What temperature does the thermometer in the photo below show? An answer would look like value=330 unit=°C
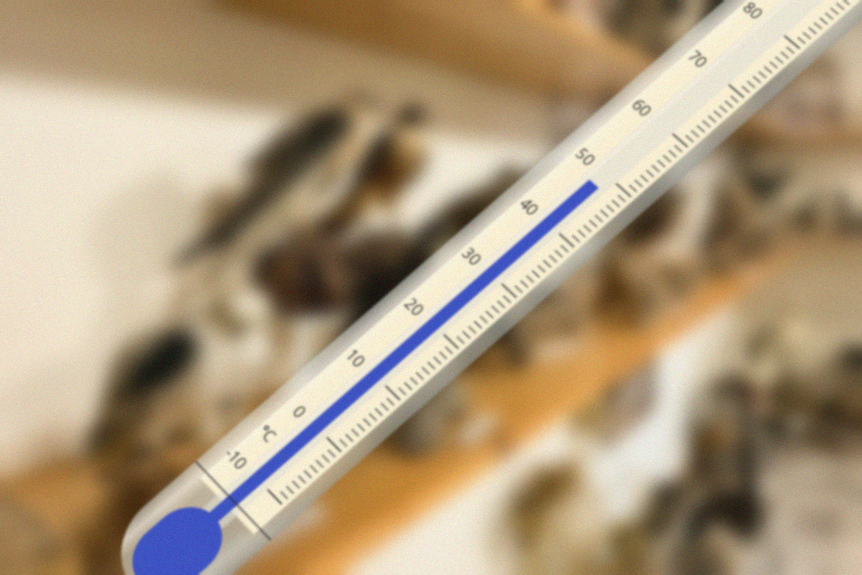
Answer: value=48 unit=°C
